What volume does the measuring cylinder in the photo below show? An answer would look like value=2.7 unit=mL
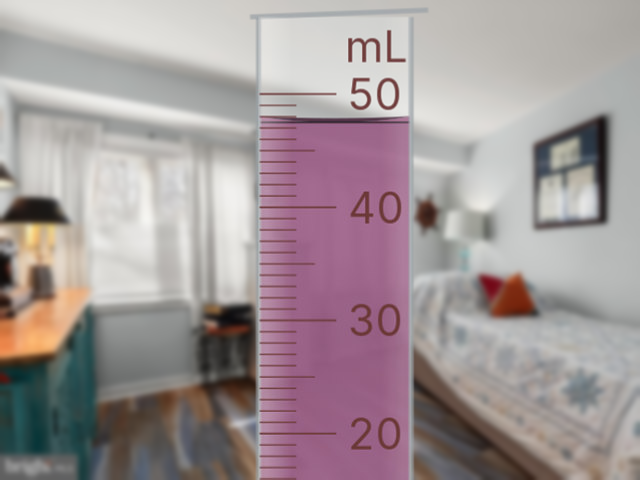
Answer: value=47.5 unit=mL
